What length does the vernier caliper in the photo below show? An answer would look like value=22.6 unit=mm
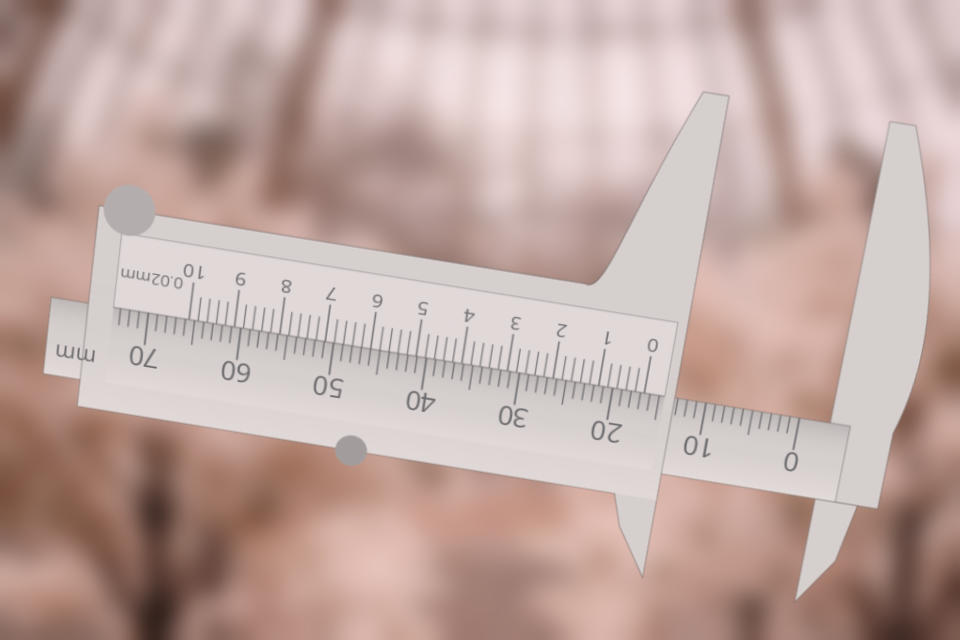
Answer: value=16.6 unit=mm
